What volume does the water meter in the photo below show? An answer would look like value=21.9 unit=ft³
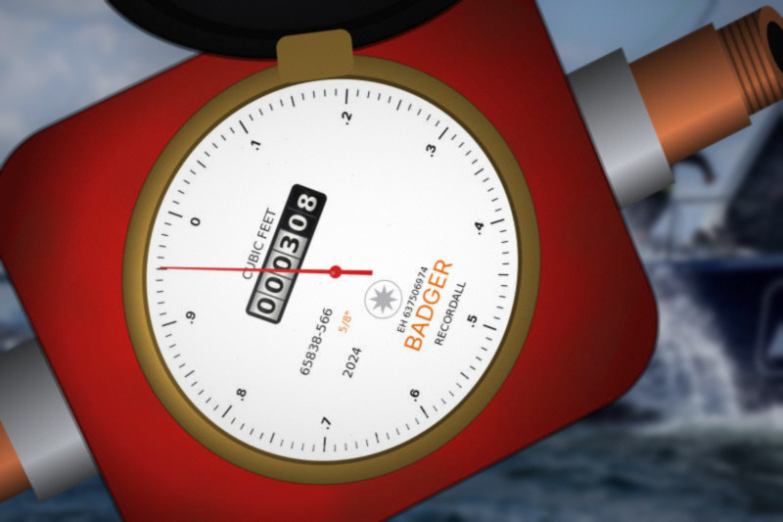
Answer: value=307.95 unit=ft³
